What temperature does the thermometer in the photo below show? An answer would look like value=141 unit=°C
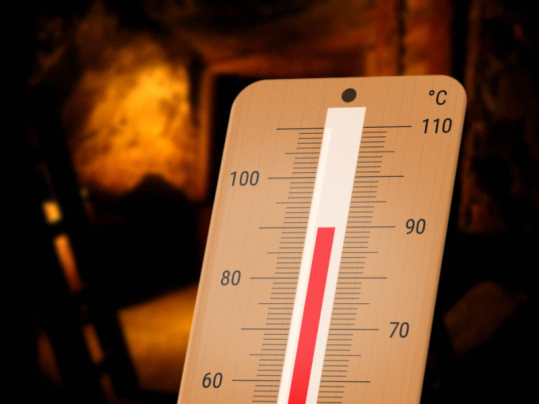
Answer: value=90 unit=°C
